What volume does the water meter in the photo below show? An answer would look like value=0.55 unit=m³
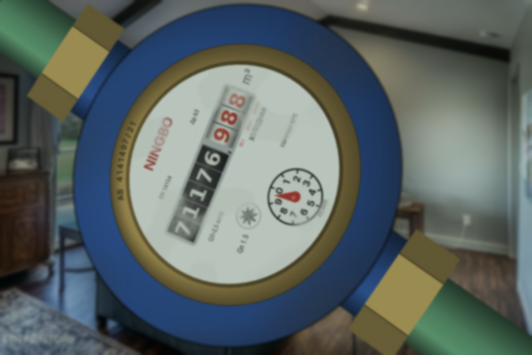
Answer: value=71176.9879 unit=m³
